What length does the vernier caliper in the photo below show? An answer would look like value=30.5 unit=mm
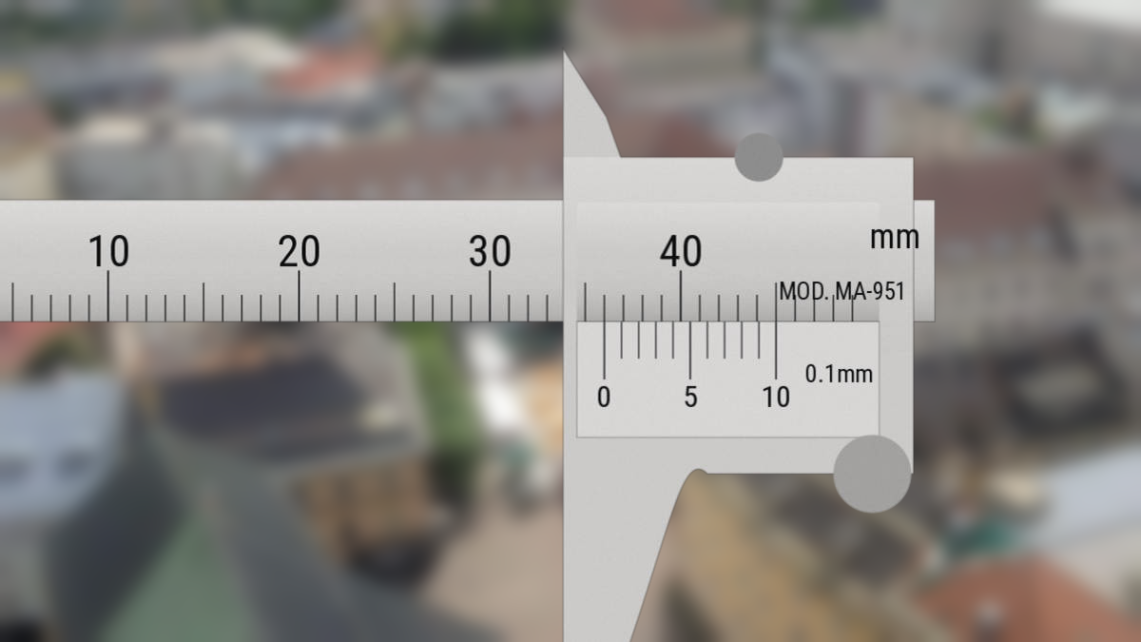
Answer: value=36.0 unit=mm
